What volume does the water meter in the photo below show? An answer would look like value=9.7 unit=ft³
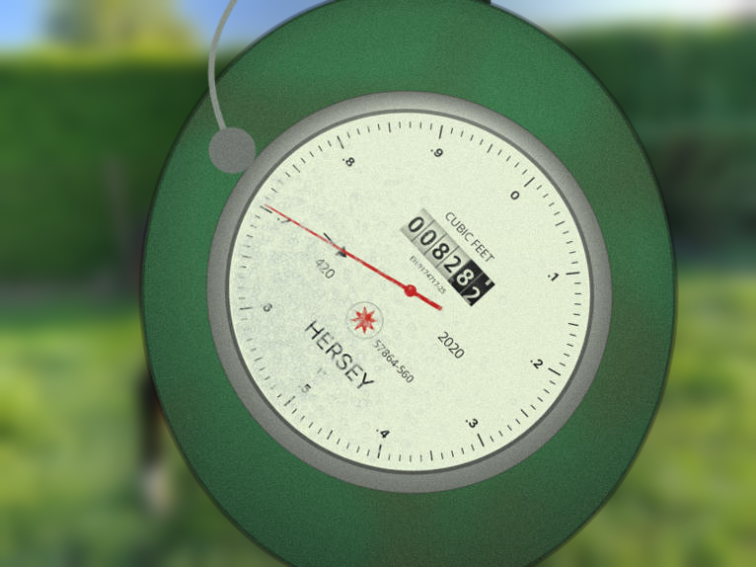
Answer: value=8281.70 unit=ft³
